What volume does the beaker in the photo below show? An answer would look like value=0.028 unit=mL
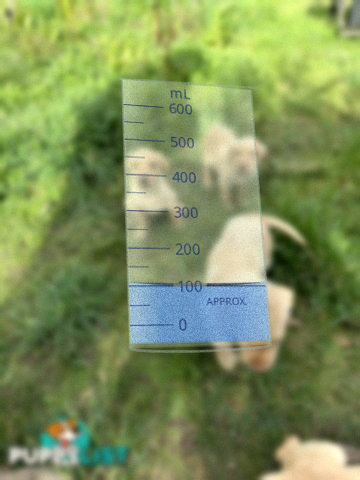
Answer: value=100 unit=mL
